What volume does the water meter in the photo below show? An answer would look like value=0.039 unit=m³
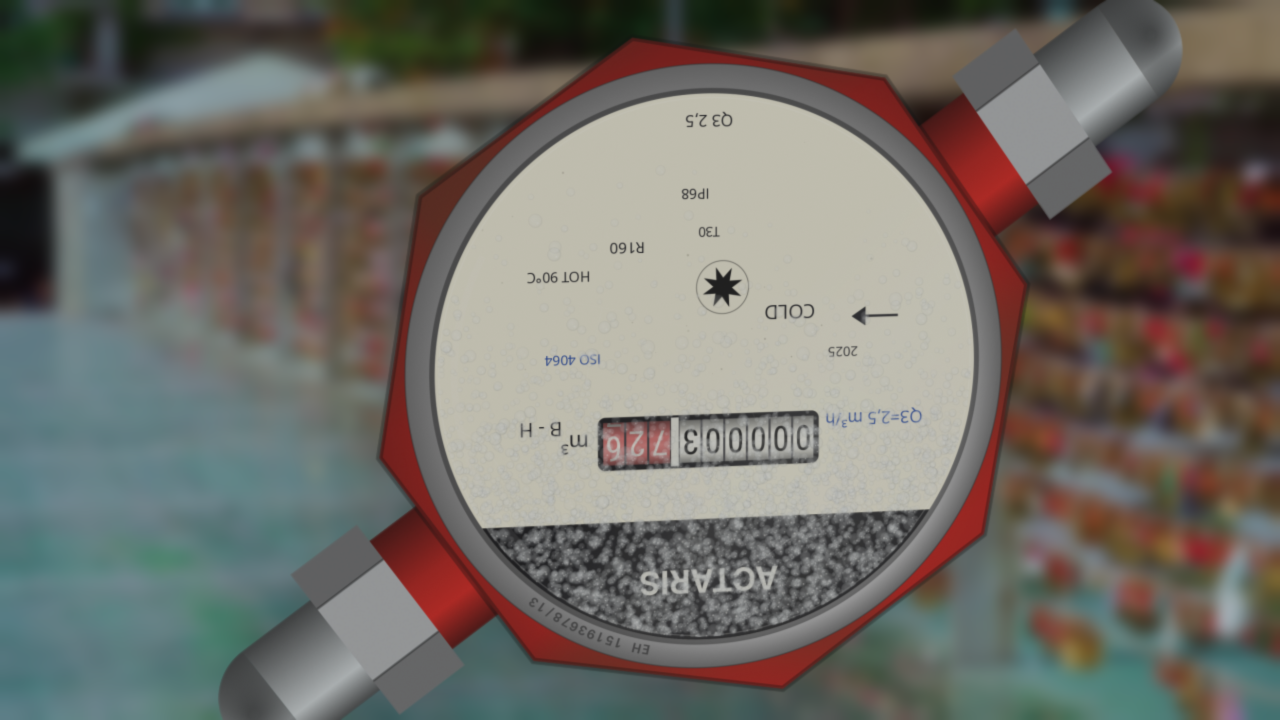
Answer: value=3.726 unit=m³
